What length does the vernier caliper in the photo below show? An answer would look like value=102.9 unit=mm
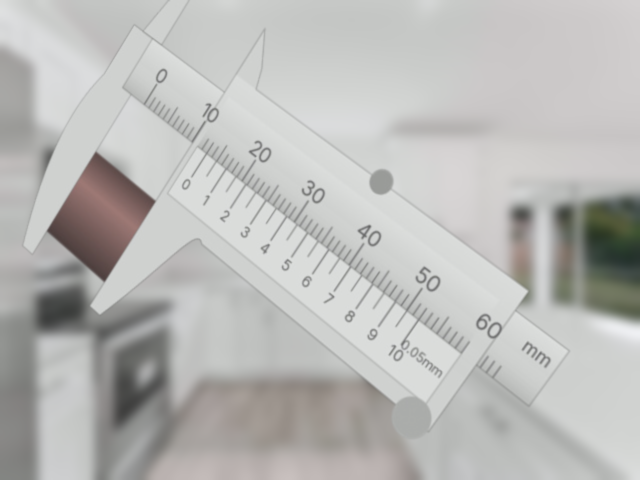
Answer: value=13.0 unit=mm
